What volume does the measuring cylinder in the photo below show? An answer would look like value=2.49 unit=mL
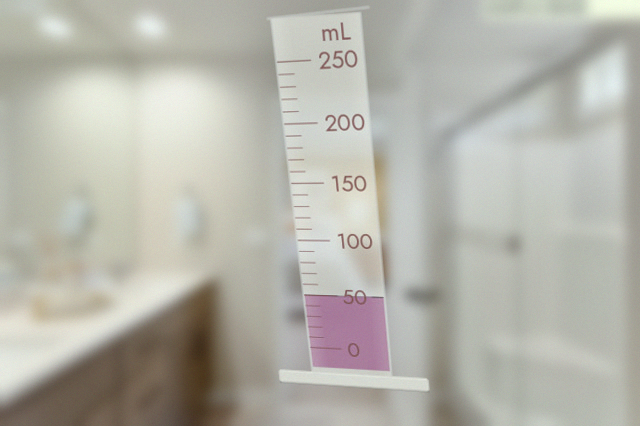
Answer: value=50 unit=mL
